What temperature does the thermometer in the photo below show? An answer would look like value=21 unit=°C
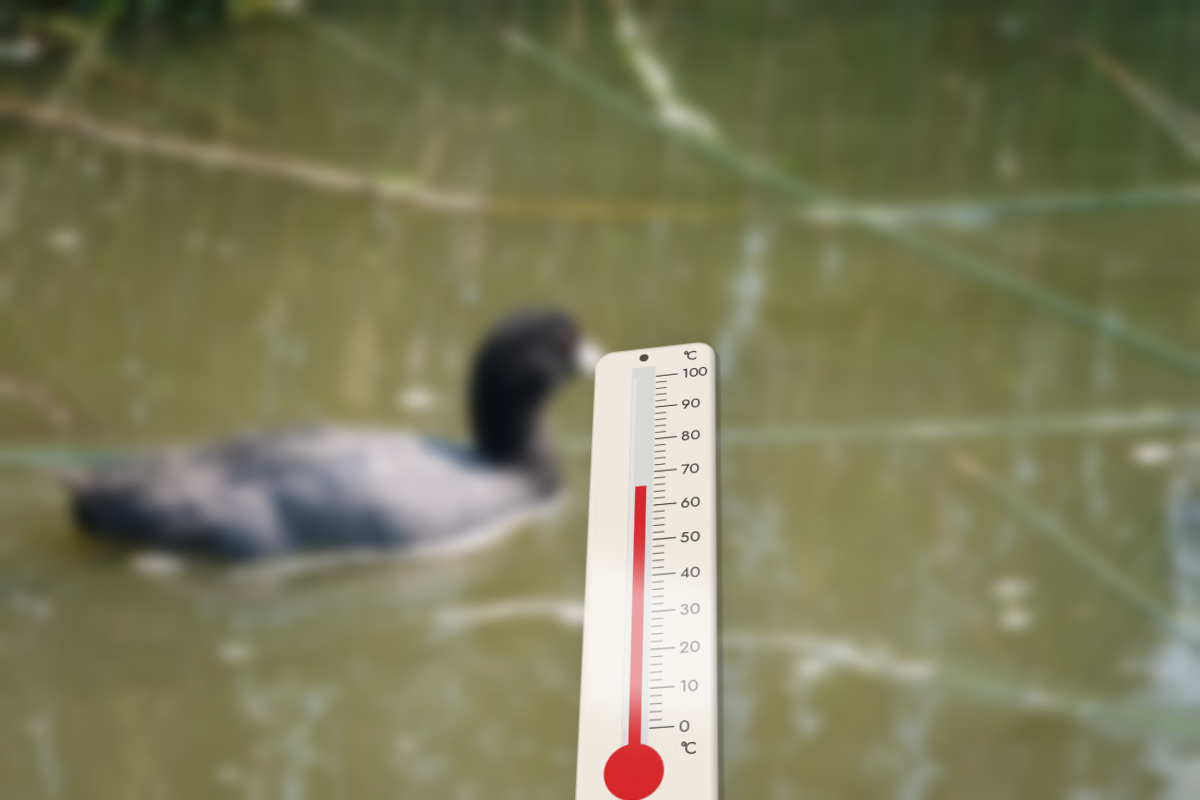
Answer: value=66 unit=°C
